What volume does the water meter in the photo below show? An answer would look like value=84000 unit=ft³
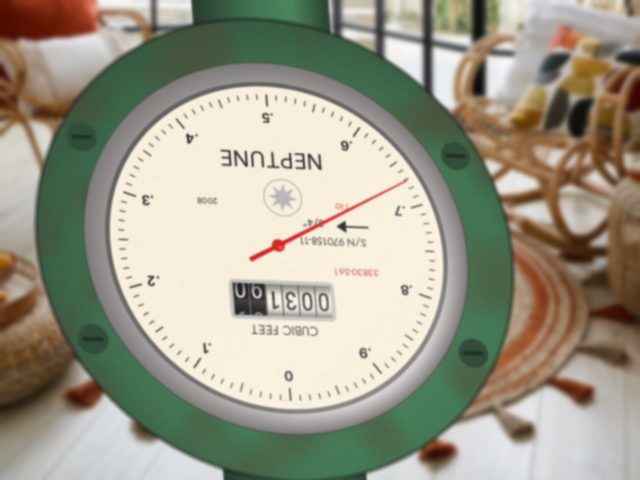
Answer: value=3189.67 unit=ft³
